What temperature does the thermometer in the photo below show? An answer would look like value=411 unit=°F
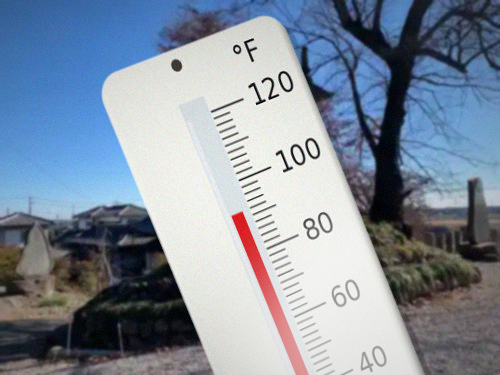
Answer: value=92 unit=°F
